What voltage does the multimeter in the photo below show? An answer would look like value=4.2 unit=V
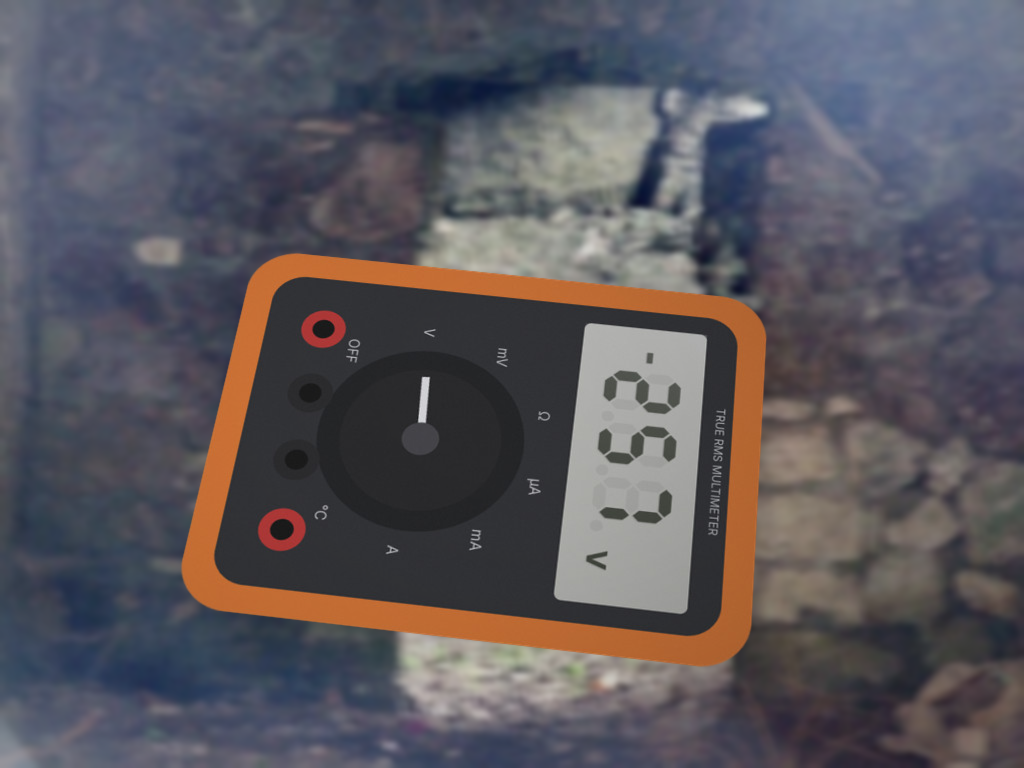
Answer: value=-257 unit=V
